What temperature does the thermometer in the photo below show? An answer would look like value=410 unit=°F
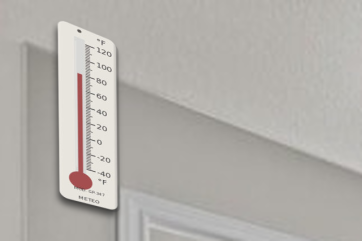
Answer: value=80 unit=°F
